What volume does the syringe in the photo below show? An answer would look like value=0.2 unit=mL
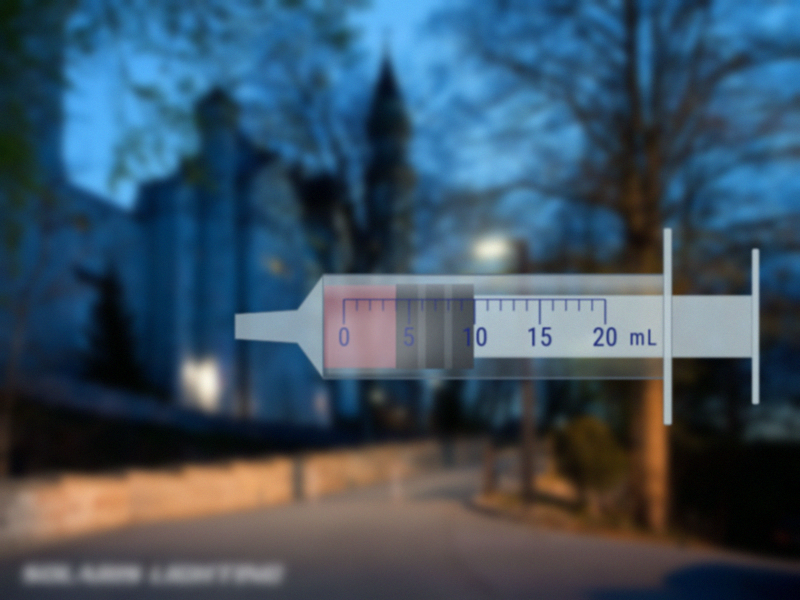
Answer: value=4 unit=mL
